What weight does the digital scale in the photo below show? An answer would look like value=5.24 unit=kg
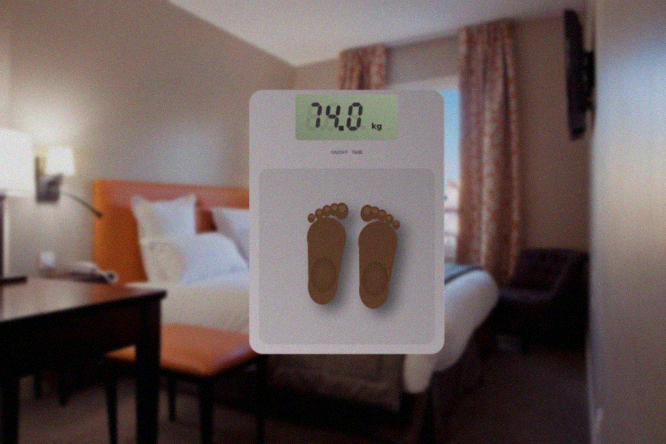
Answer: value=74.0 unit=kg
